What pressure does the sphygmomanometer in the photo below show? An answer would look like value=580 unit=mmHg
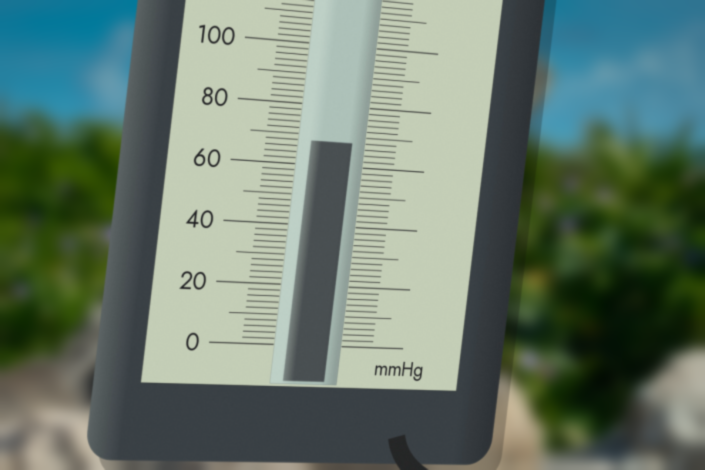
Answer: value=68 unit=mmHg
